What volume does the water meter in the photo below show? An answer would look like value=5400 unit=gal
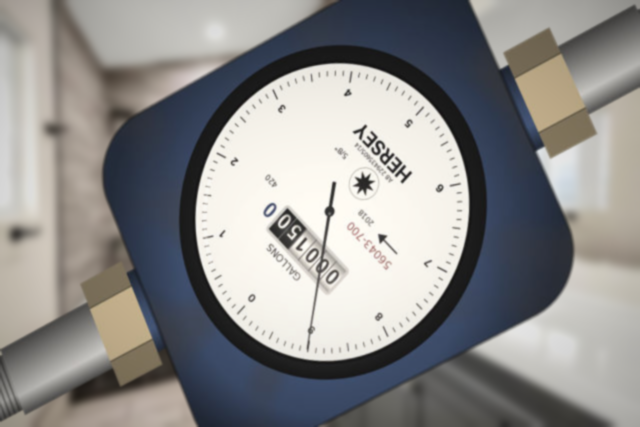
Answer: value=1499.0 unit=gal
